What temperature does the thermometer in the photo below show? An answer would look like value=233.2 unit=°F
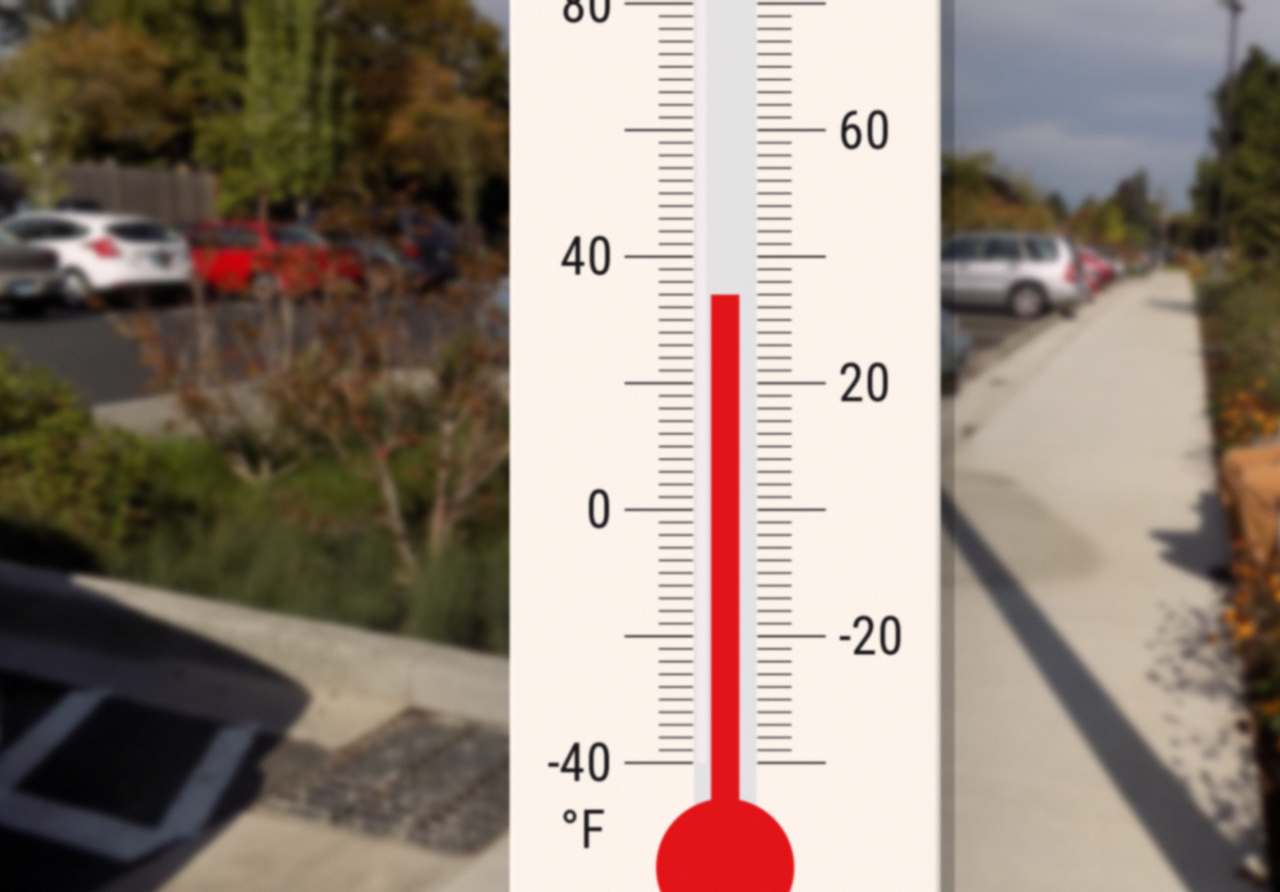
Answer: value=34 unit=°F
